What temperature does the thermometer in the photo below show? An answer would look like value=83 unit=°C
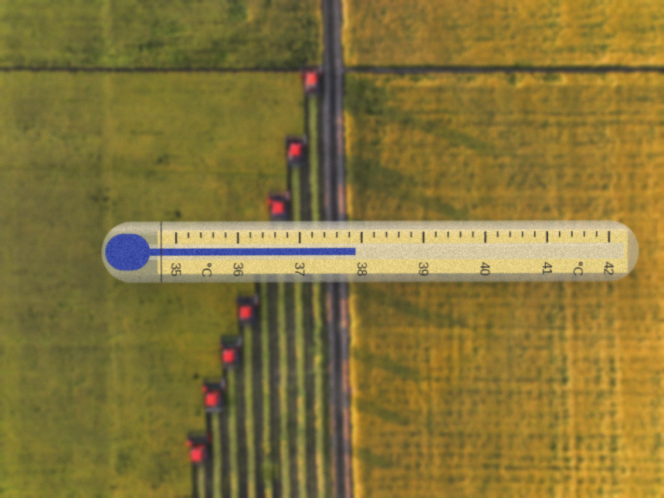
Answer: value=37.9 unit=°C
